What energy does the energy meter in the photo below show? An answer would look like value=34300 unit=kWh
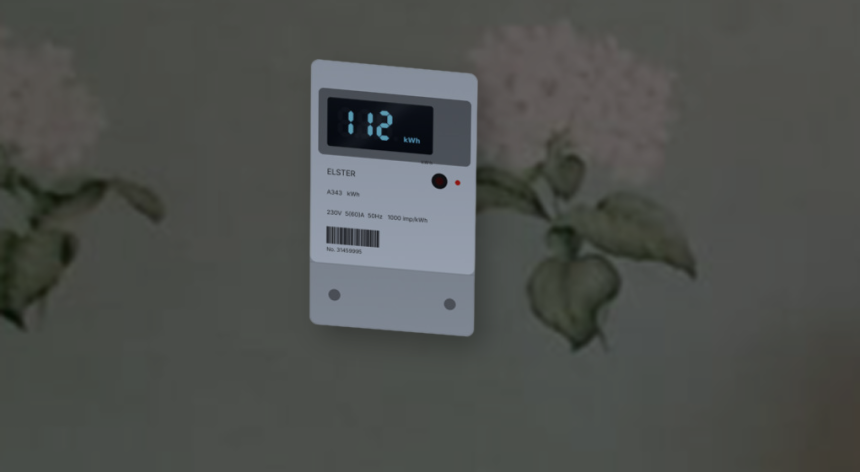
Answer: value=112 unit=kWh
